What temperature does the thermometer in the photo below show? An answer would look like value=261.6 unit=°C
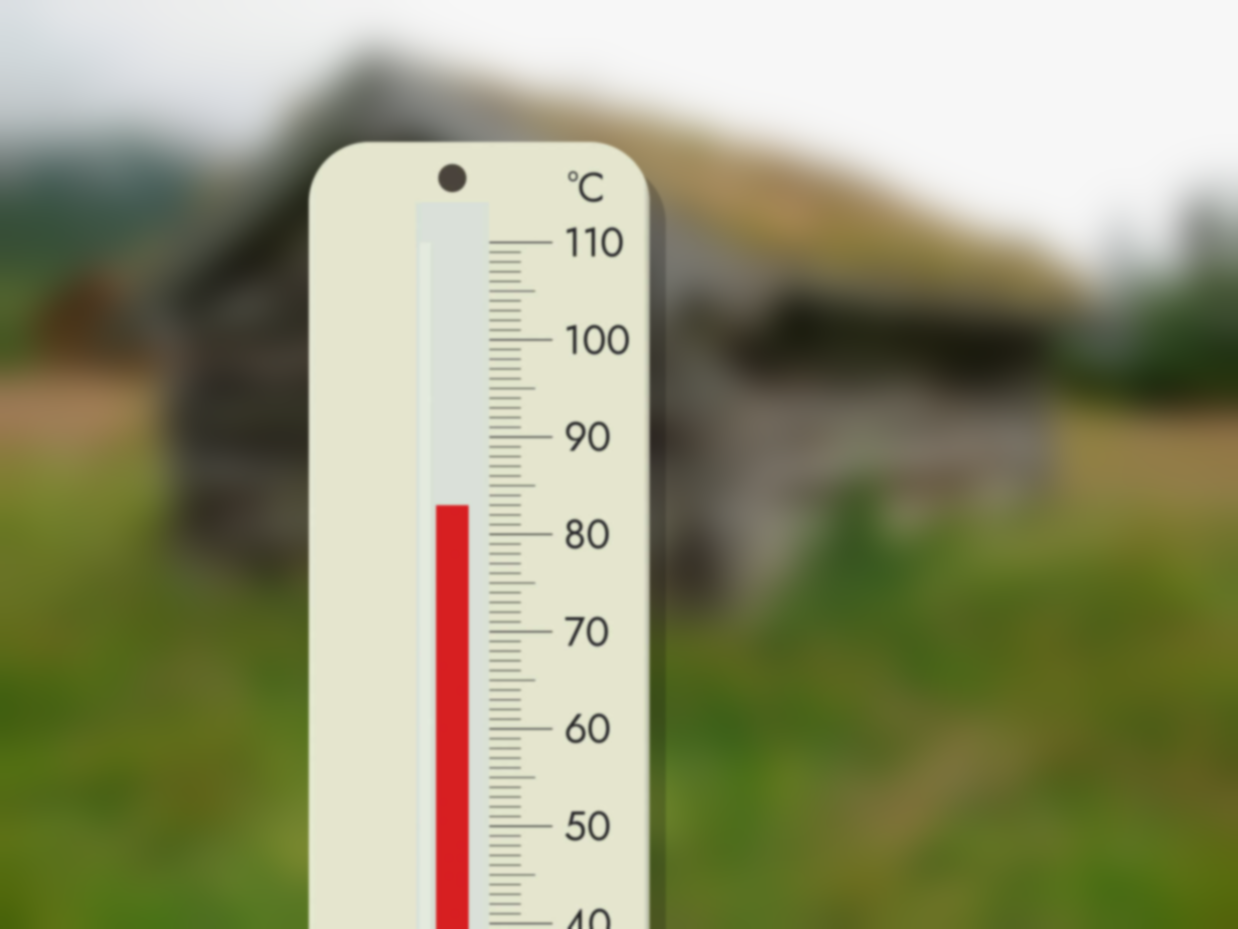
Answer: value=83 unit=°C
